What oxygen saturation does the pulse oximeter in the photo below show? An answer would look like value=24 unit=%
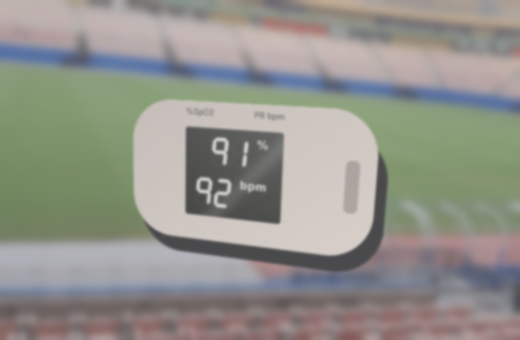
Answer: value=91 unit=%
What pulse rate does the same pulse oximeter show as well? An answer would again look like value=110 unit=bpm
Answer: value=92 unit=bpm
